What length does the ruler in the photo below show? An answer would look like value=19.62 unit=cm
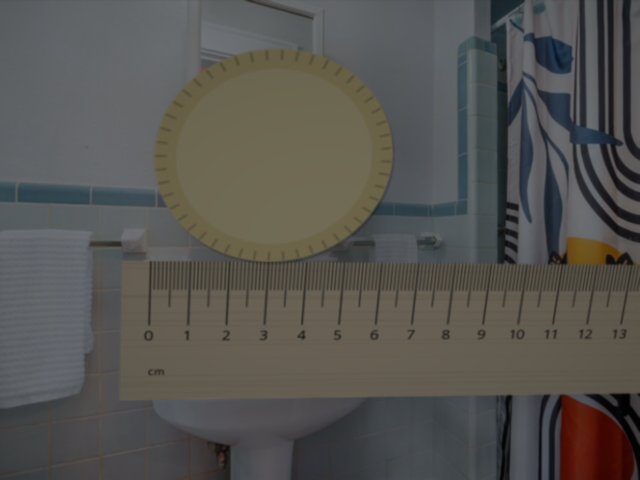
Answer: value=6 unit=cm
